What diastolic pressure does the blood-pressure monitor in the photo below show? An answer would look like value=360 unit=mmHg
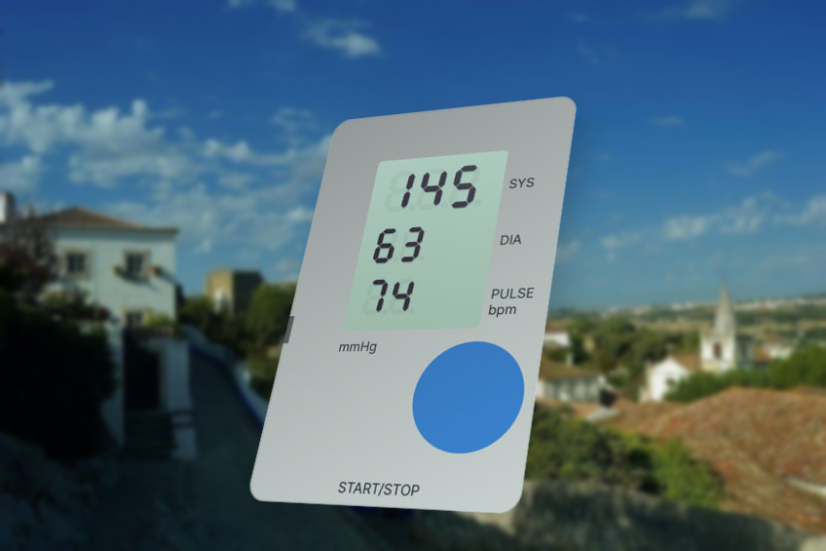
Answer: value=63 unit=mmHg
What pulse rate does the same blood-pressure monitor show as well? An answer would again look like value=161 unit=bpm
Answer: value=74 unit=bpm
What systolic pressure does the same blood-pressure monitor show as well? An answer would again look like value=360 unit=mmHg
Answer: value=145 unit=mmHg
